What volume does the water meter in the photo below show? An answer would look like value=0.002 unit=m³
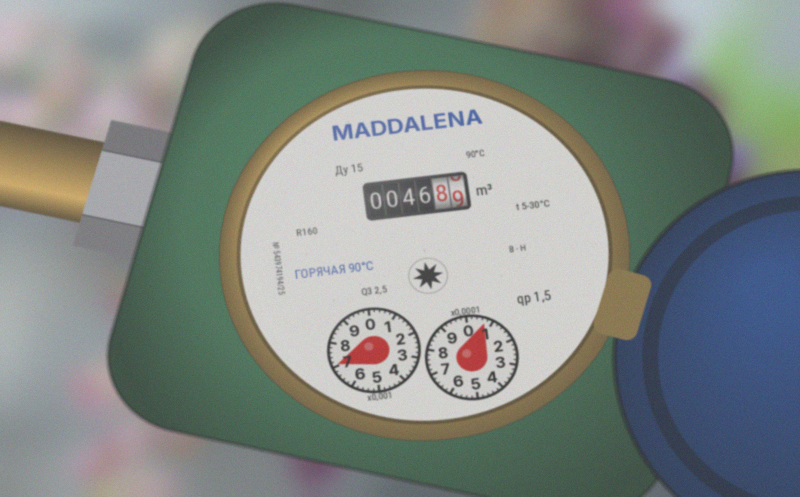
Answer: value=46.8870 unit=m³
